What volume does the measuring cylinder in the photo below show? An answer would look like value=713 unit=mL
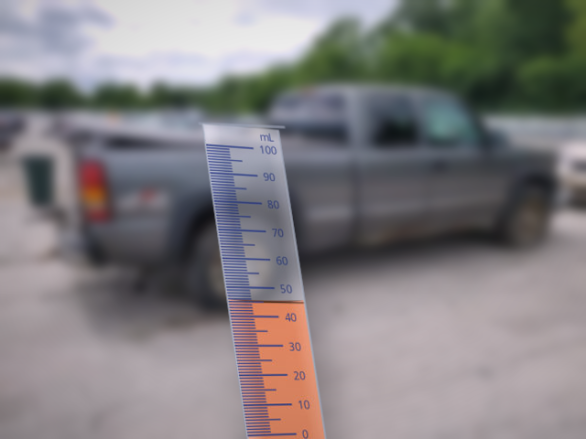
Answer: value=45 unit=mL
